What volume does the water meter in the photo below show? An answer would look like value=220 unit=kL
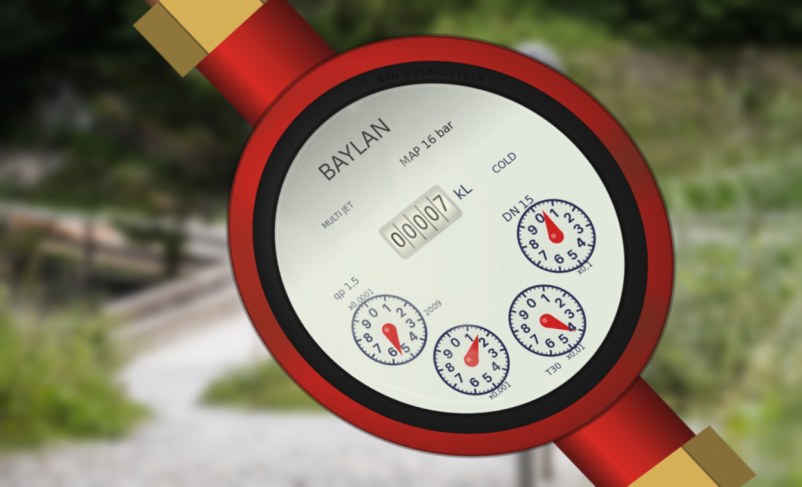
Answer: value=7.0415 unit=kL
